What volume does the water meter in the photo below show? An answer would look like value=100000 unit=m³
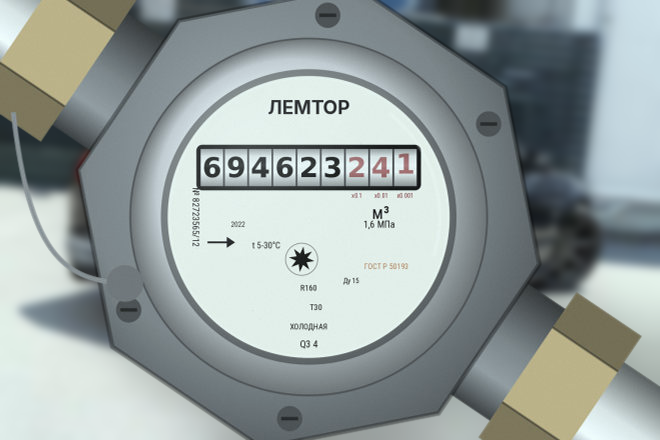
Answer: value=694623.241 unit=m³
